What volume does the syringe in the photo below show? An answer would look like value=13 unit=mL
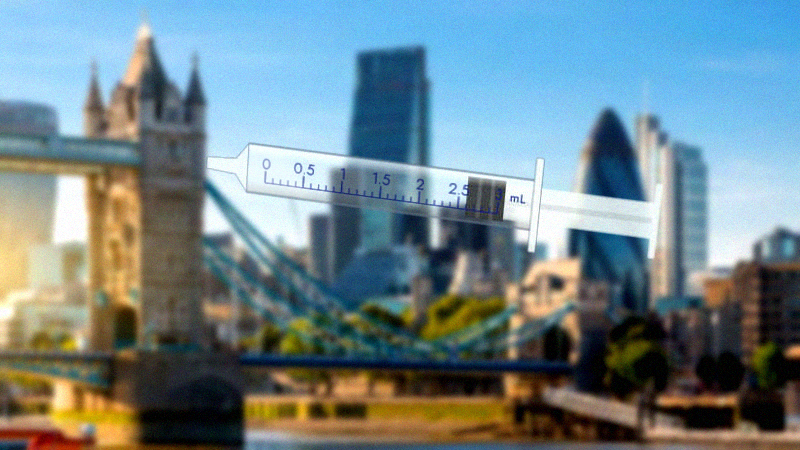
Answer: value=2.6 unit=mL
